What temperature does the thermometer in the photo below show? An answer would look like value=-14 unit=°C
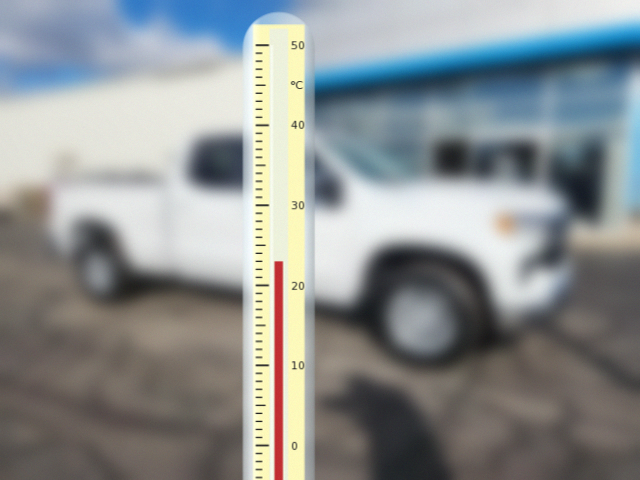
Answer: value=23 unit=°C
